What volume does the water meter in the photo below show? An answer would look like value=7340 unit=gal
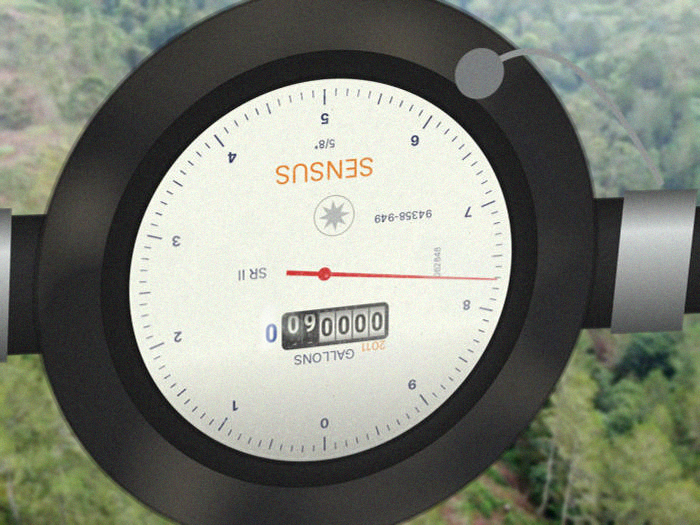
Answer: value=597.7 unit=gal
